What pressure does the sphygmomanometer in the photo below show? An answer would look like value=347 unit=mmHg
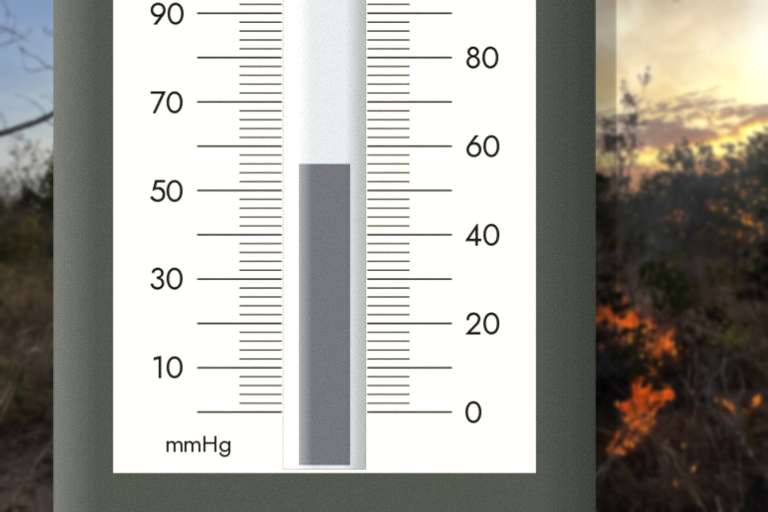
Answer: value=56 unit=mmHg
